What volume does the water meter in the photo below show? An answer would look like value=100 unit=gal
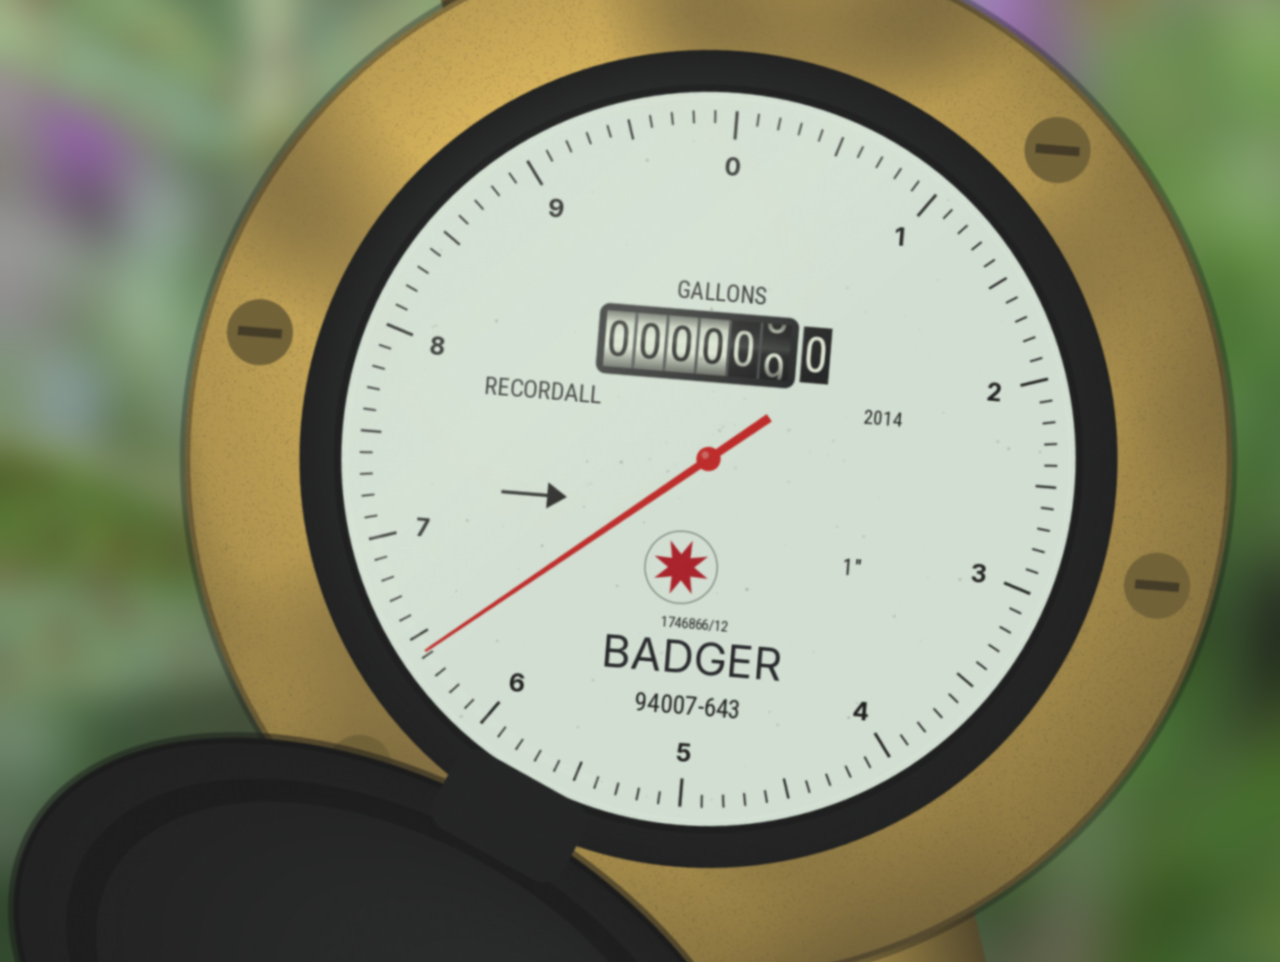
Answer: value=86.4 unit=gal
